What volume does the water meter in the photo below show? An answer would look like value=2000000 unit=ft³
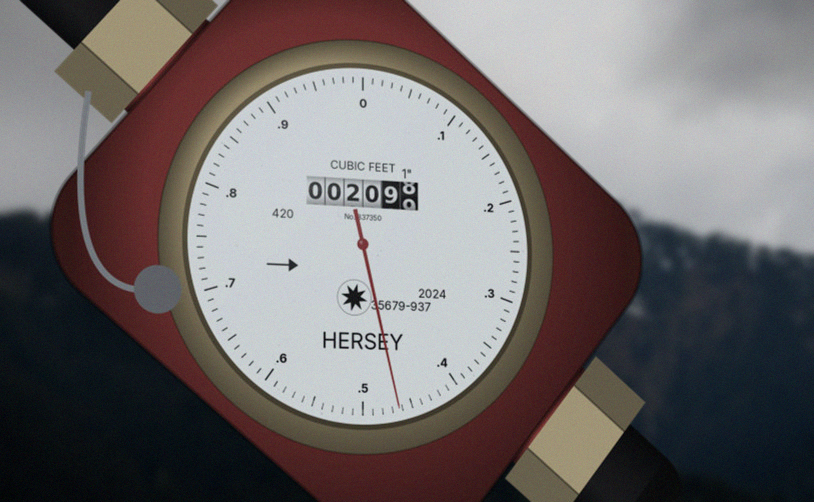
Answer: value=2098.46 unit=ft³
